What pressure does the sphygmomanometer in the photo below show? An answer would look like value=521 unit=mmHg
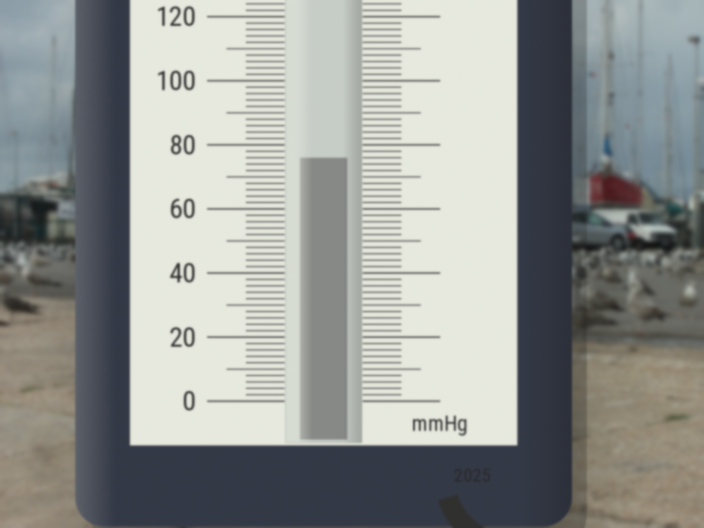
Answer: value=76 unit=mmHg
